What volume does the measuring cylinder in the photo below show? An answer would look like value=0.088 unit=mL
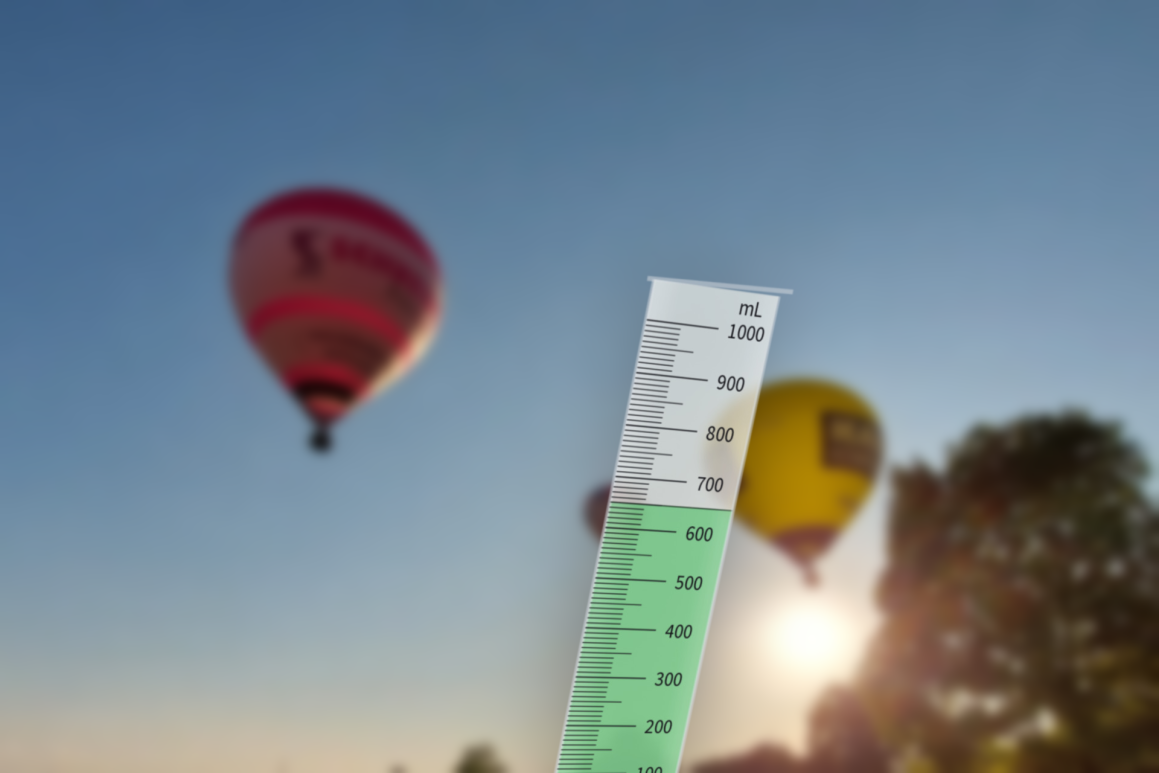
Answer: value=650 unit=mL
